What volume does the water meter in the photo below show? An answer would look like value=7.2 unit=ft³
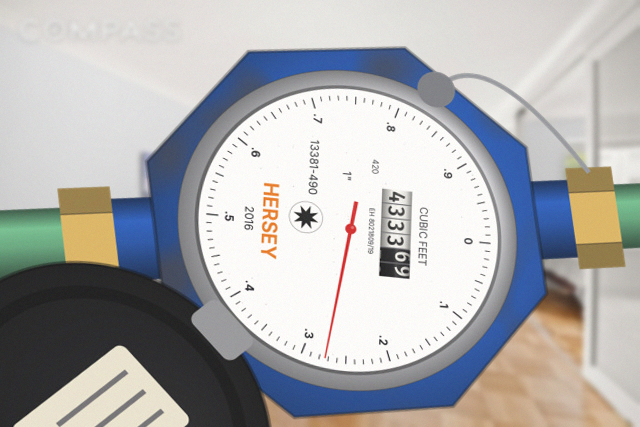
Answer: value=433369.27 unit=ft³
